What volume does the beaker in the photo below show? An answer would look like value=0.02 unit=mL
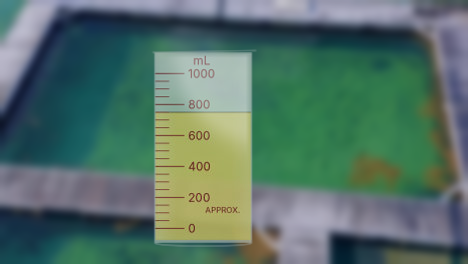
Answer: value=750 unit=mL
